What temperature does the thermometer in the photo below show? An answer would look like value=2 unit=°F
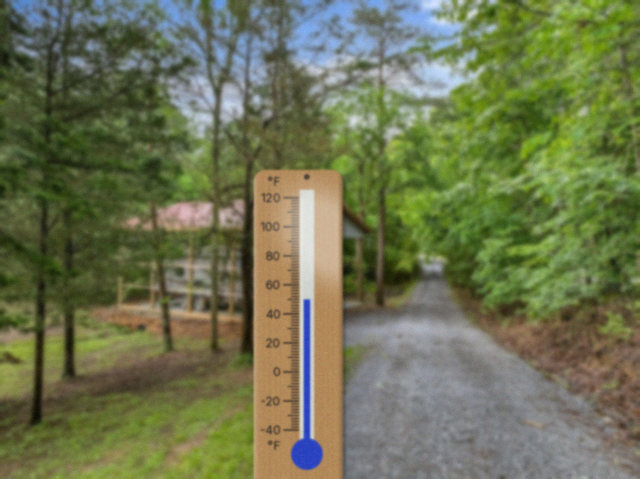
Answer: value=50 unit=°F
